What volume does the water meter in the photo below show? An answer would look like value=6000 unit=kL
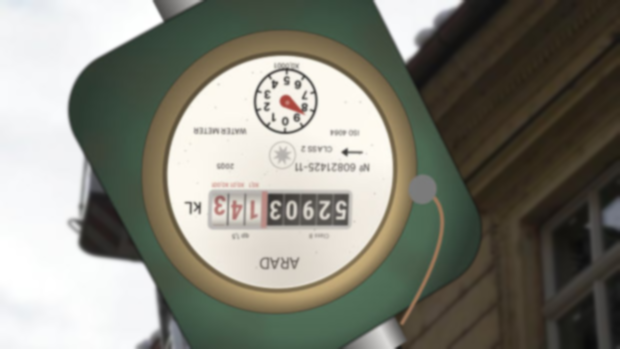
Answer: value=52903.1428 unit=kL
